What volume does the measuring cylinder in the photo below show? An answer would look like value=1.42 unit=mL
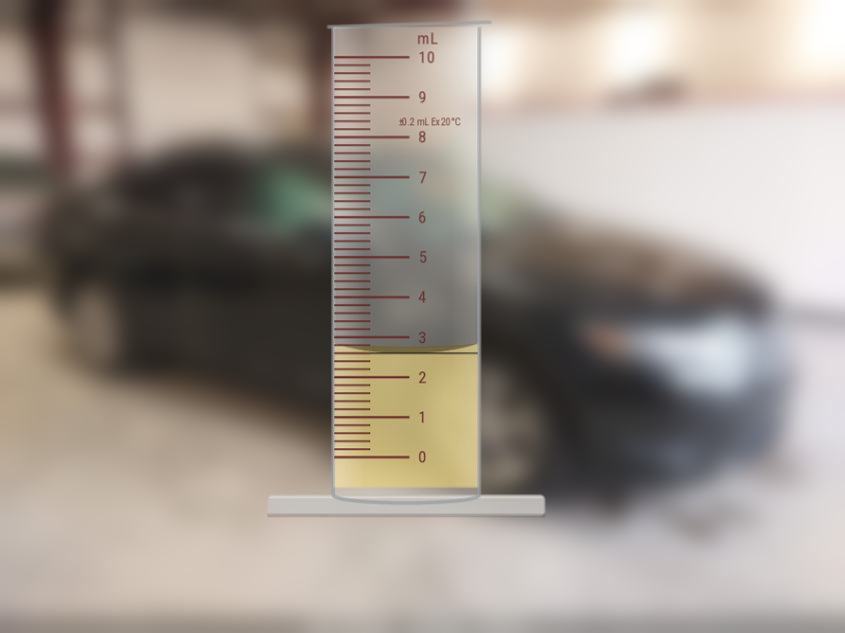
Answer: value=2.6 unit=mL
